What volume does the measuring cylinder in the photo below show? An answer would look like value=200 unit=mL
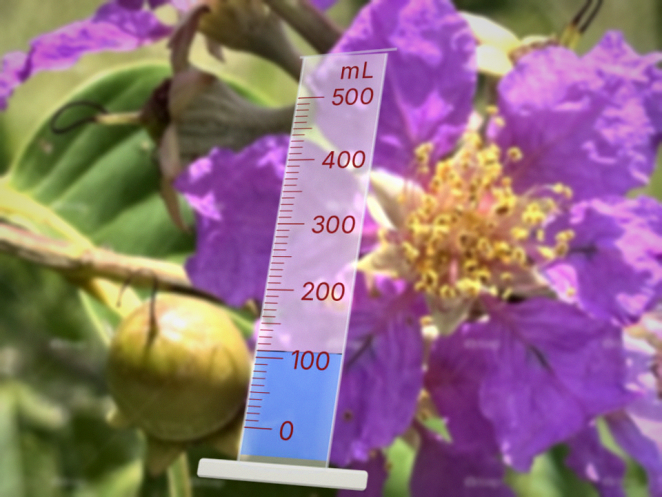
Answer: value=110 unit=mL
